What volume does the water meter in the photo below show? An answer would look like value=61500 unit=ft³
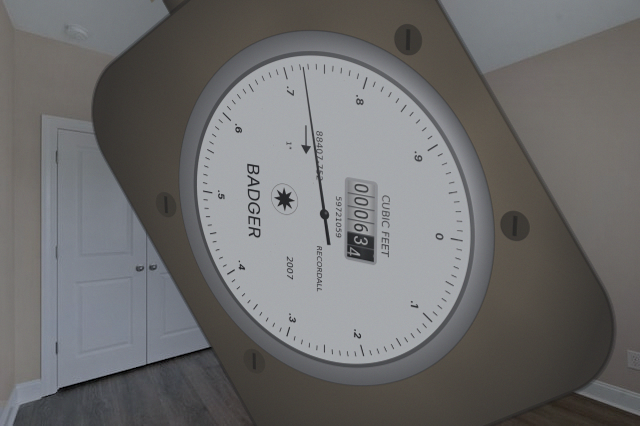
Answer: value=633.72 unit=ft³
